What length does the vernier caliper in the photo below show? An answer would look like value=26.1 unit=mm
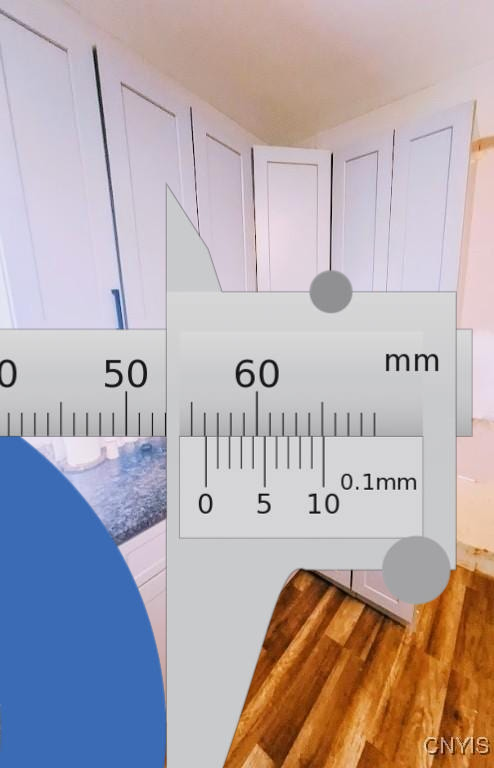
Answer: value=56.1 unit=mm
